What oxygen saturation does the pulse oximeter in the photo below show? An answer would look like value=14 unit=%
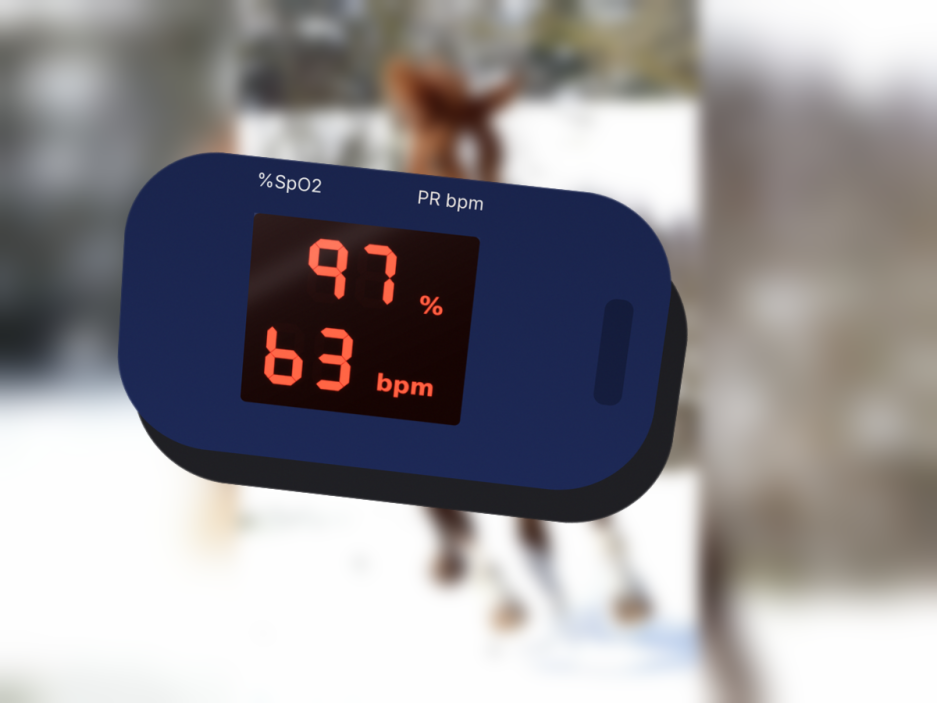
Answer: value=97 unit=%
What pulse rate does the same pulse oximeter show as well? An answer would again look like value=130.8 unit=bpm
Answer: value=63 unit=bpm
